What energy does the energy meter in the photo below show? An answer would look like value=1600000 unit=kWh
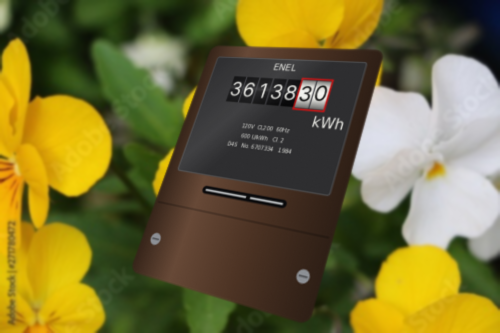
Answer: value=36138.30 unit=kWh
